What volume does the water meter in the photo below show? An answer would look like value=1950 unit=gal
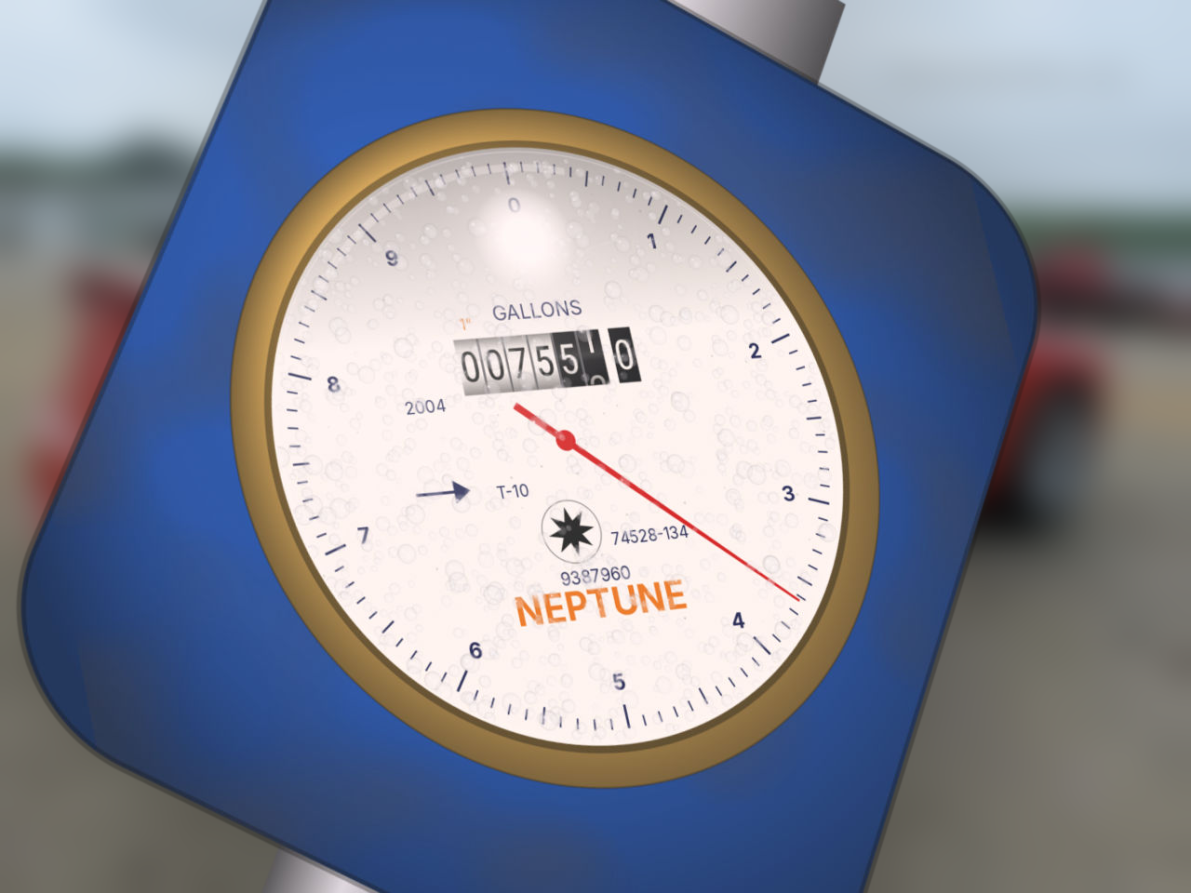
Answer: value=75513.6 unit=gal
